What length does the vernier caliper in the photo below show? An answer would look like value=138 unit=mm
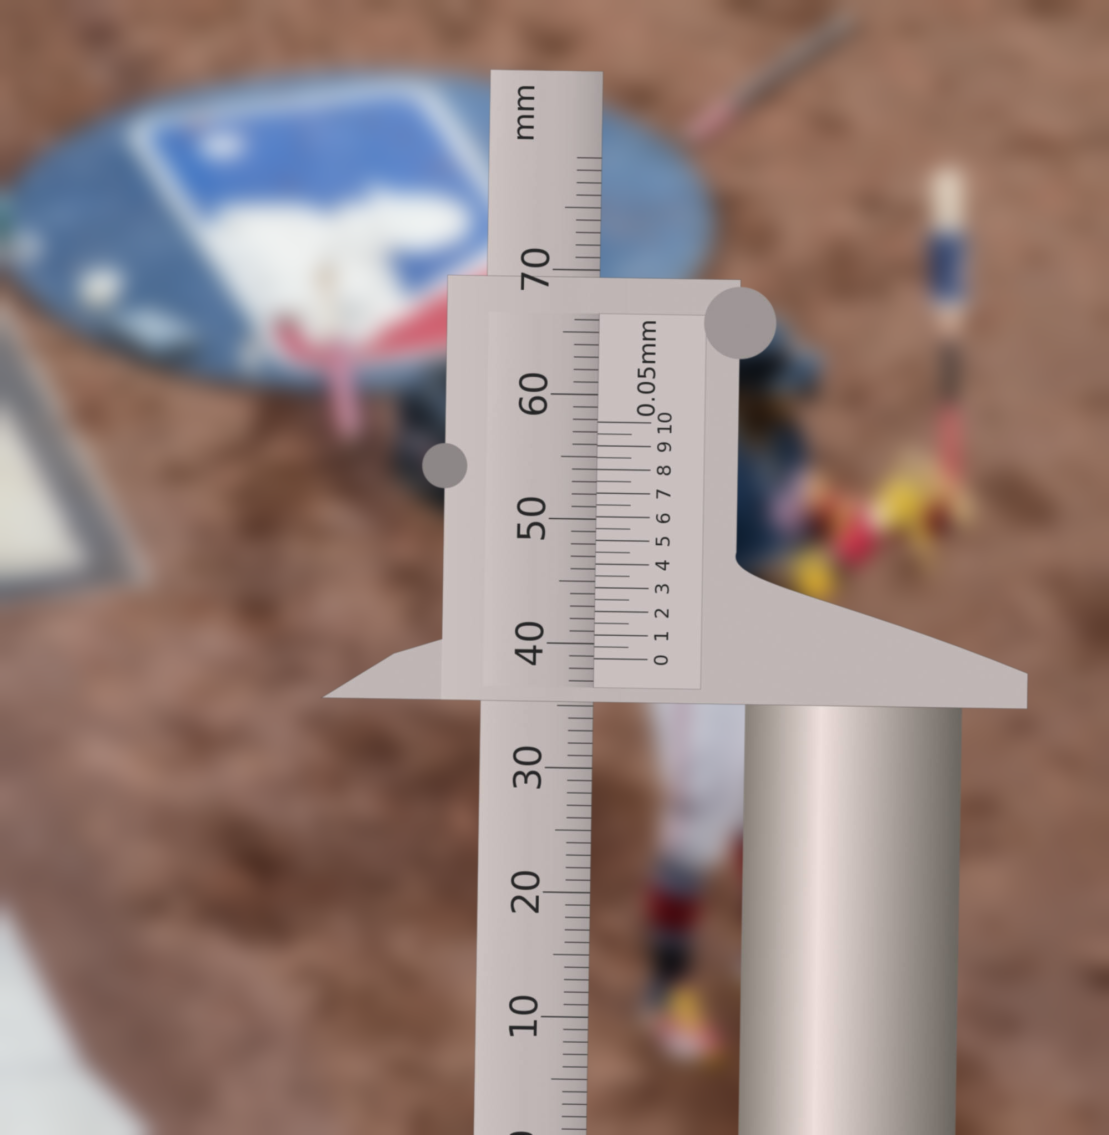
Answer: value=38.8 unit=mm
